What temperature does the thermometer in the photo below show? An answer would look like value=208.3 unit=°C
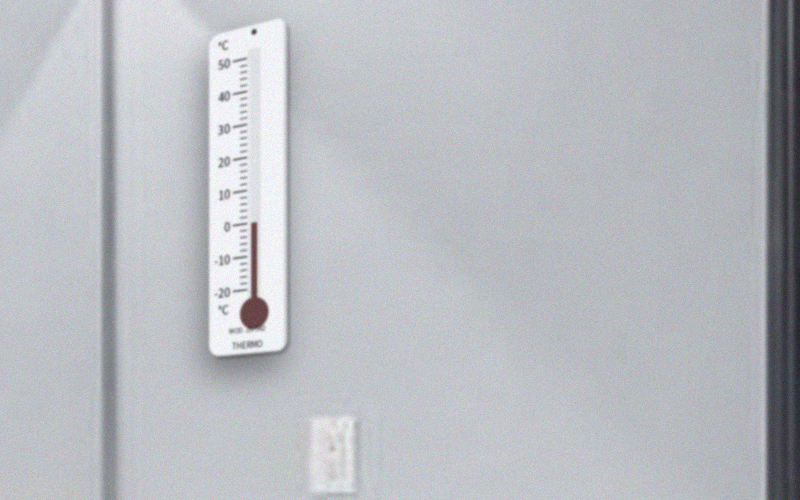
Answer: value=0 unit=°C
